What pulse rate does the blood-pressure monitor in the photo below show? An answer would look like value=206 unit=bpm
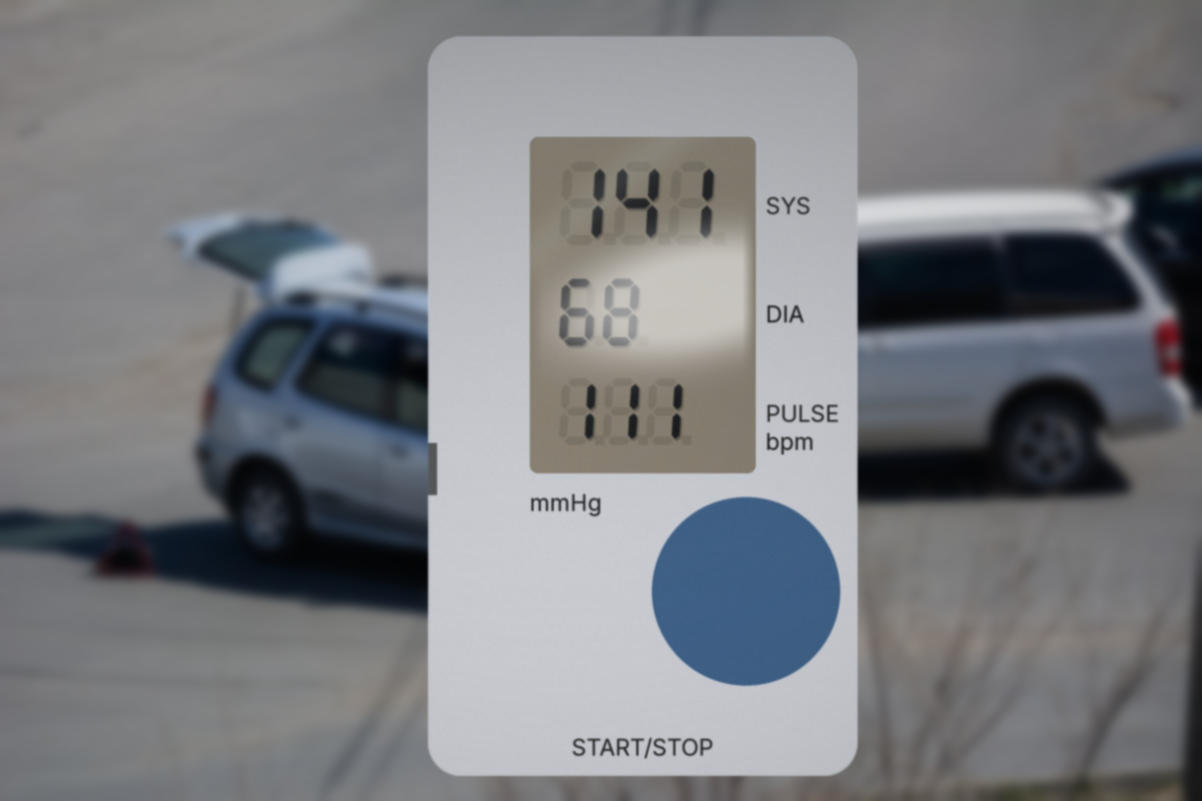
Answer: value=111 unit=bpm
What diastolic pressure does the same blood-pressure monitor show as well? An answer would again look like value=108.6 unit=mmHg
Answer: value=68 unit=mmHg
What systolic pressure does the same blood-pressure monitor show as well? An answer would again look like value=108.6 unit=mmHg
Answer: value=141 unit=mmHg
